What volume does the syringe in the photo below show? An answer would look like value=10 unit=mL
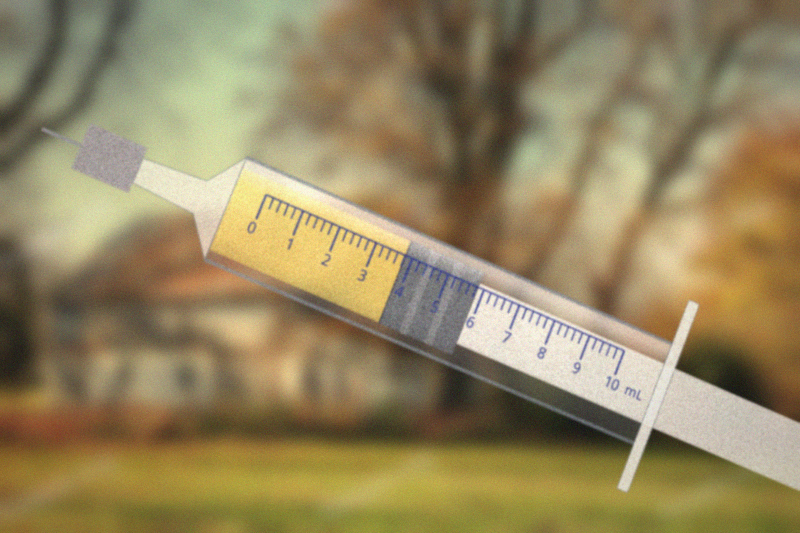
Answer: value=3.8 unit=mL
